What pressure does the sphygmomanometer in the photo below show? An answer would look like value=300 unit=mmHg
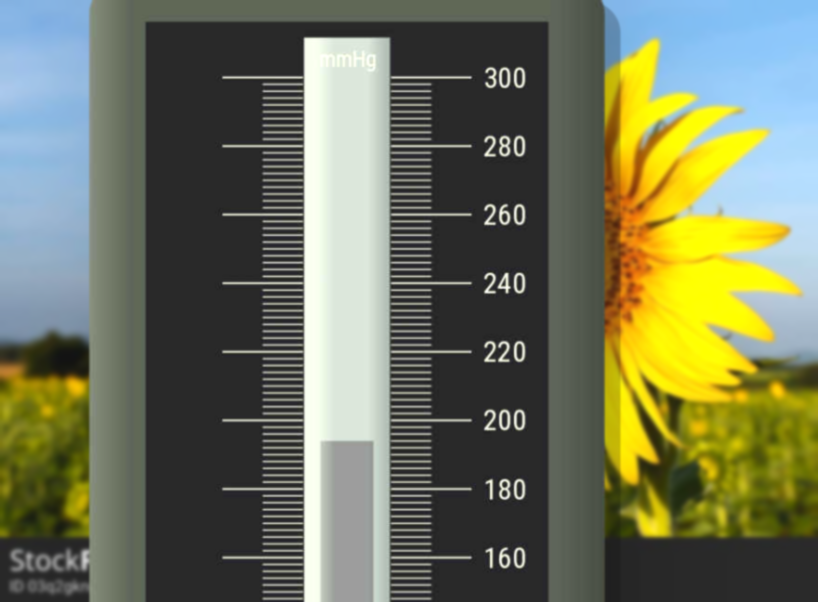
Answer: value=194 unit=mmHg
